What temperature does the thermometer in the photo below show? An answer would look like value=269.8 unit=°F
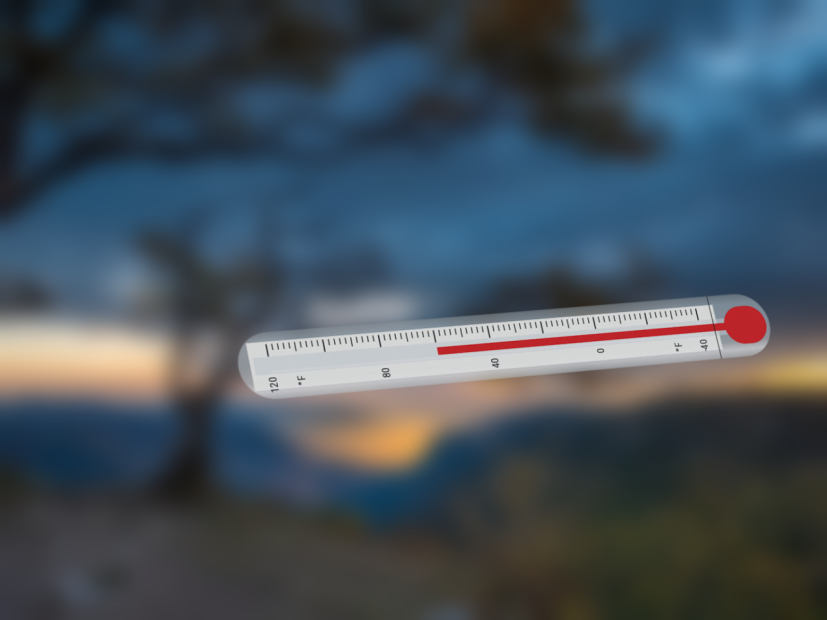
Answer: value=60 unit=°F
